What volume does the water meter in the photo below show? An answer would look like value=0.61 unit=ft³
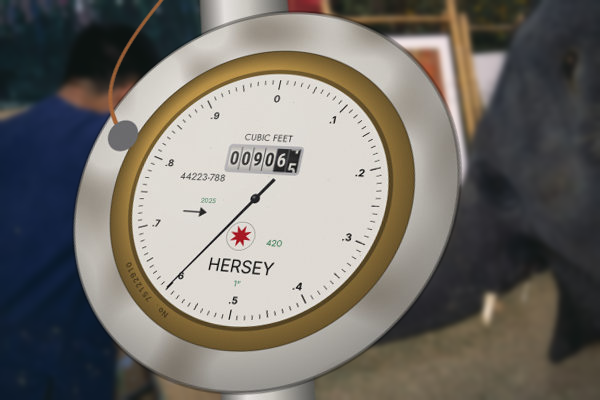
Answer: value=9064.60 unit=ft³
